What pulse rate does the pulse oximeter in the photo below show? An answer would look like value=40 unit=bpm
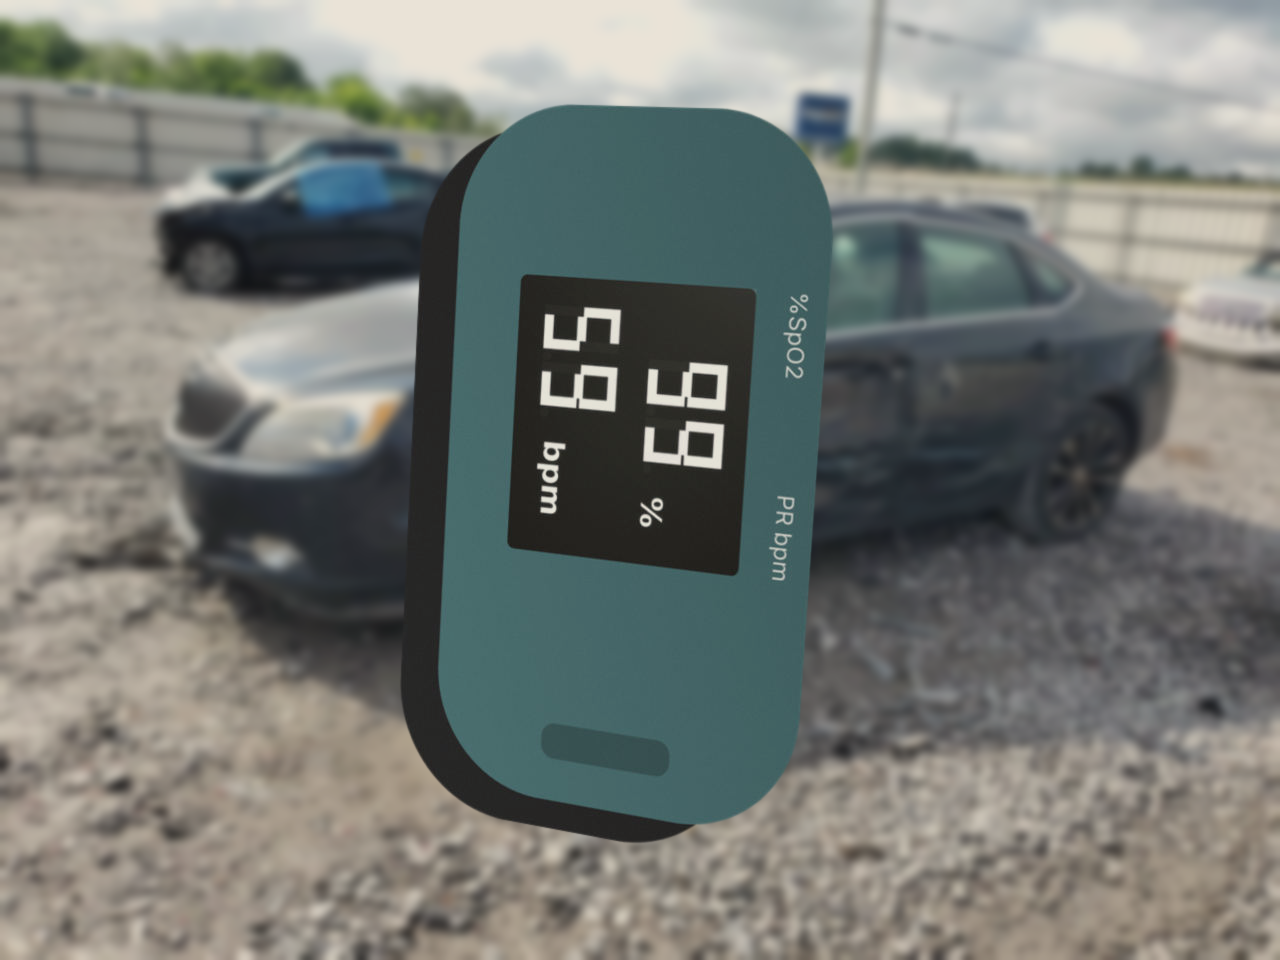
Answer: value=59 unit=bpm
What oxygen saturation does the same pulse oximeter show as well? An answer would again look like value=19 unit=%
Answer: value=99 unit=%
